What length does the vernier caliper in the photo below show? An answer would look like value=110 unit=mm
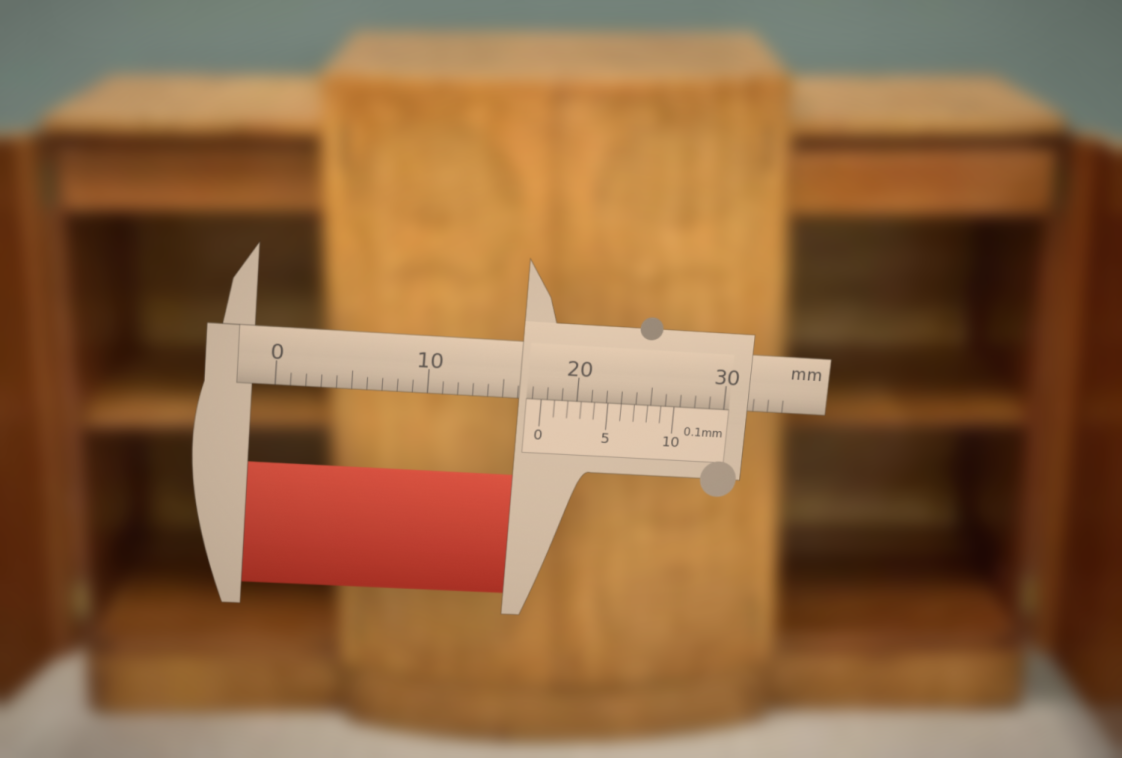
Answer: value=17.6 unit=mm
